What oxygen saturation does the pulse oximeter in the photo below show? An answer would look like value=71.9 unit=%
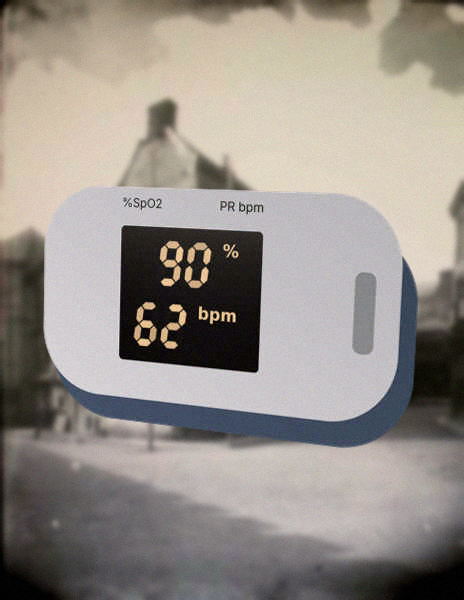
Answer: value=90 unit=%
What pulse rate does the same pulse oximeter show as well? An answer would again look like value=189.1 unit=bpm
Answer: value=62 unit=bpm
